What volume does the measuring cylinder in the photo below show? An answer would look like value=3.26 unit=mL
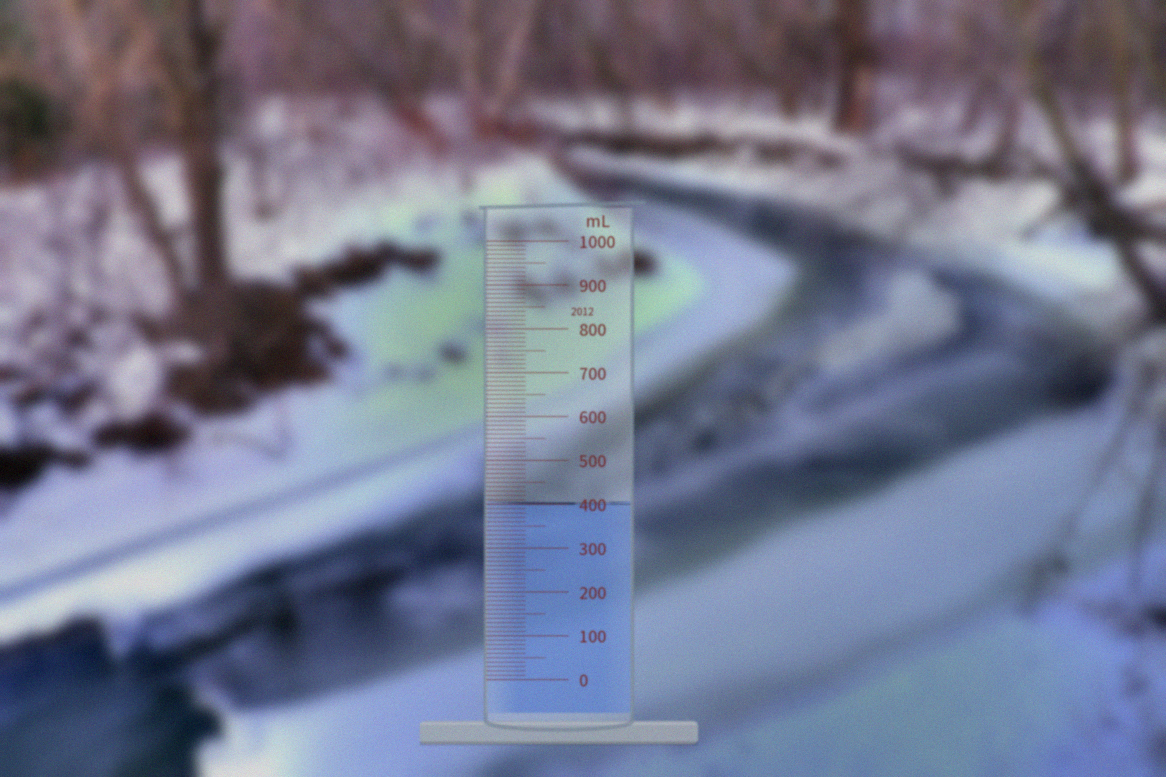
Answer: value=400 unit=mL
